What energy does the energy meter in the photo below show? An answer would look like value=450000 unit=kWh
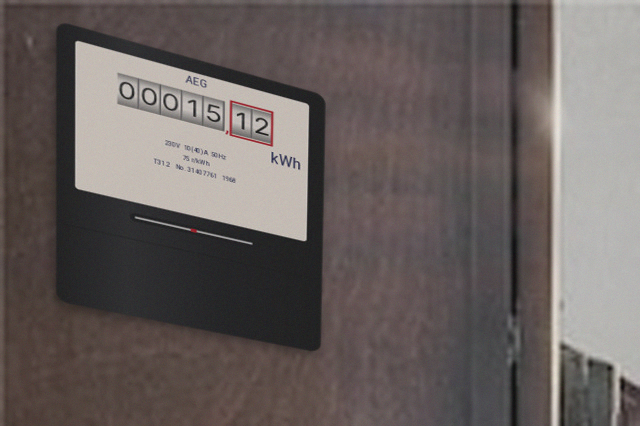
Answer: value=15.12 unit=kWh
